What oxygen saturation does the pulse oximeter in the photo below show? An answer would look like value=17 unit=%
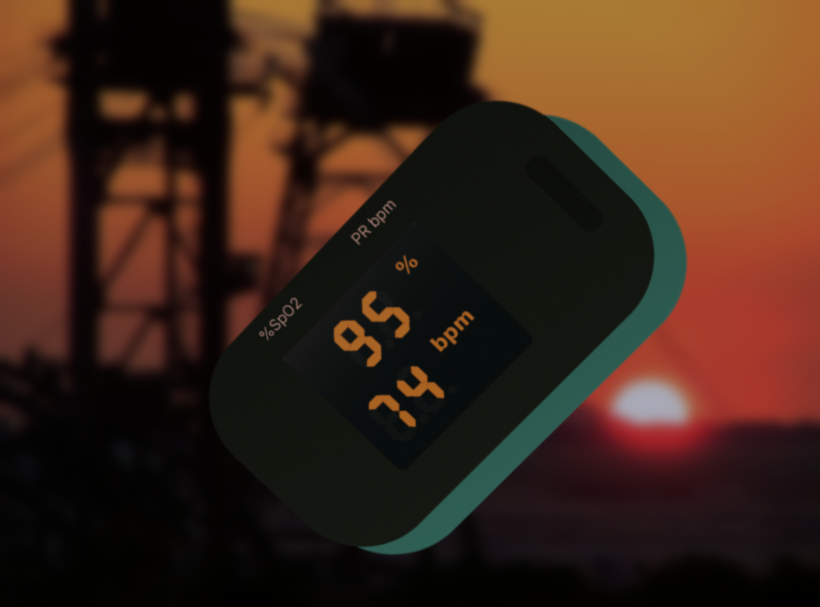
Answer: value=95 unit=%
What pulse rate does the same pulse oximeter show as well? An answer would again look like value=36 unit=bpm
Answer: value=74 unit=bpm
